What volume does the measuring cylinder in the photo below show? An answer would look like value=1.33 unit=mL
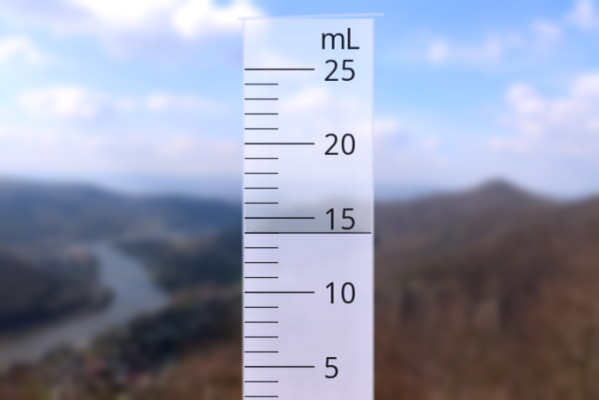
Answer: value=14 unit=mL
